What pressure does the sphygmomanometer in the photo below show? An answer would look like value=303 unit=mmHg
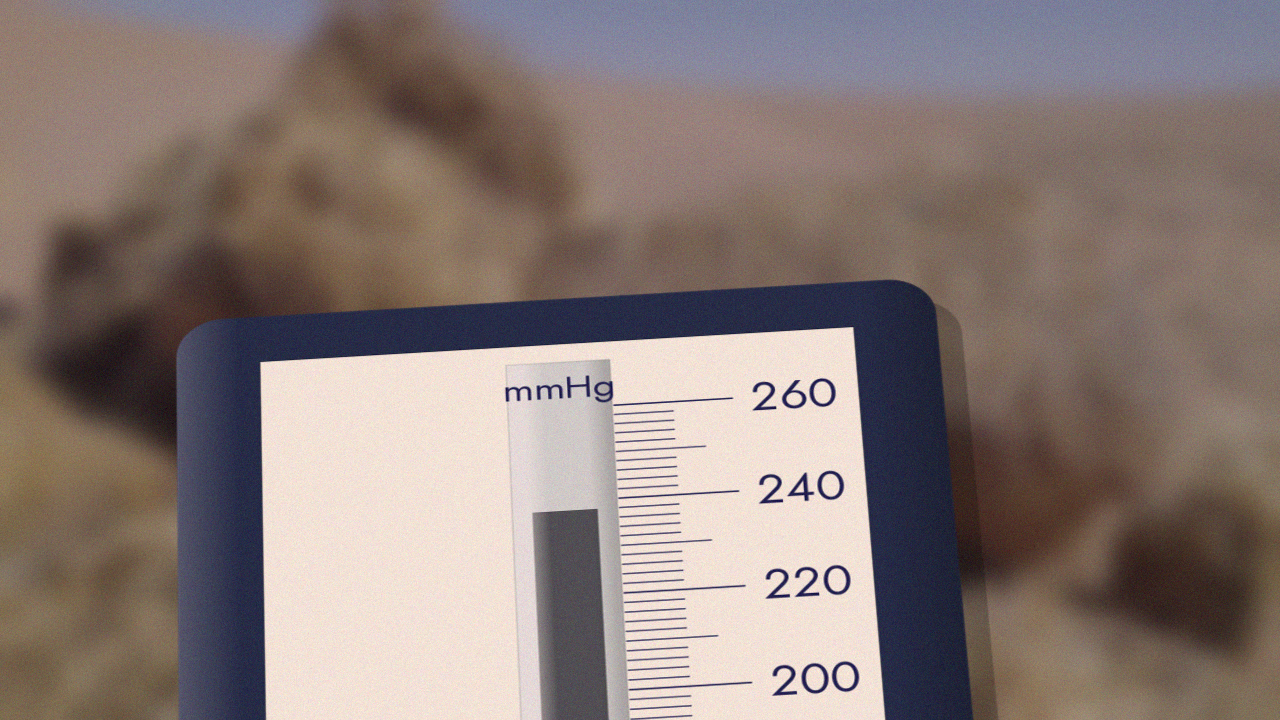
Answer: value=238 unit=mmHg
